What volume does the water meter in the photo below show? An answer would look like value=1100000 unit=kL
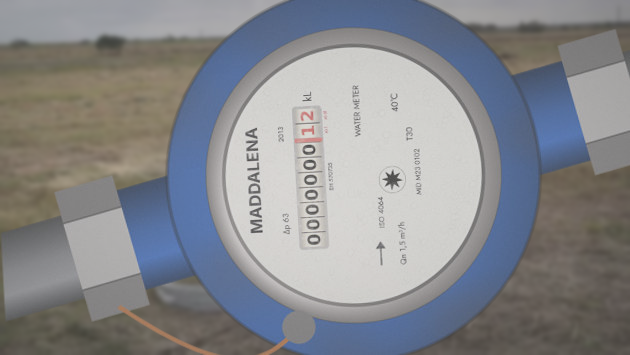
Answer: value=0.12 unit=kL
